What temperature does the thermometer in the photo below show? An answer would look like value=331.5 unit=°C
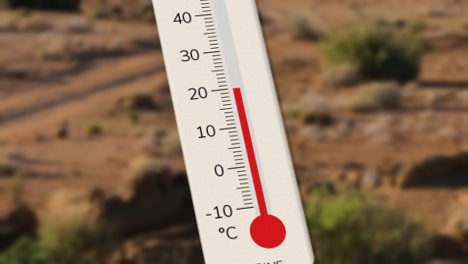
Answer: value=20 unit=°C
